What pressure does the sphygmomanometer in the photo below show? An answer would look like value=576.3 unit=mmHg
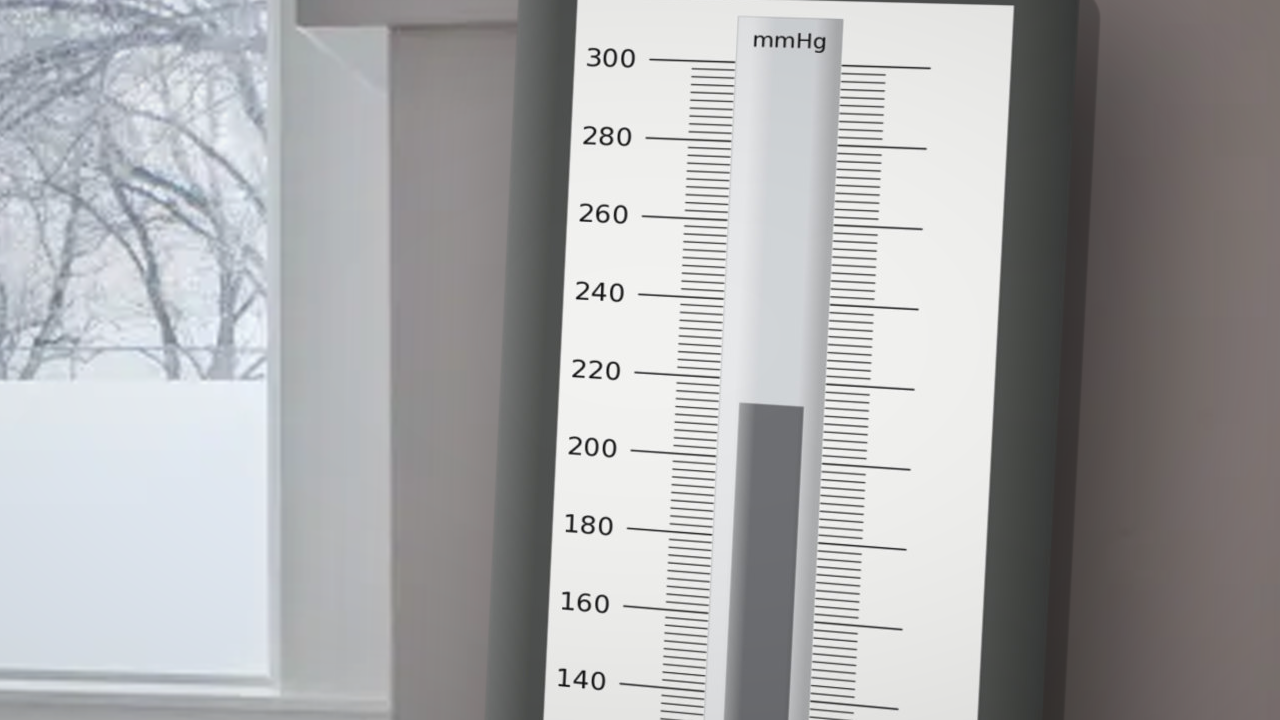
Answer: value=214 unit=mmHg
